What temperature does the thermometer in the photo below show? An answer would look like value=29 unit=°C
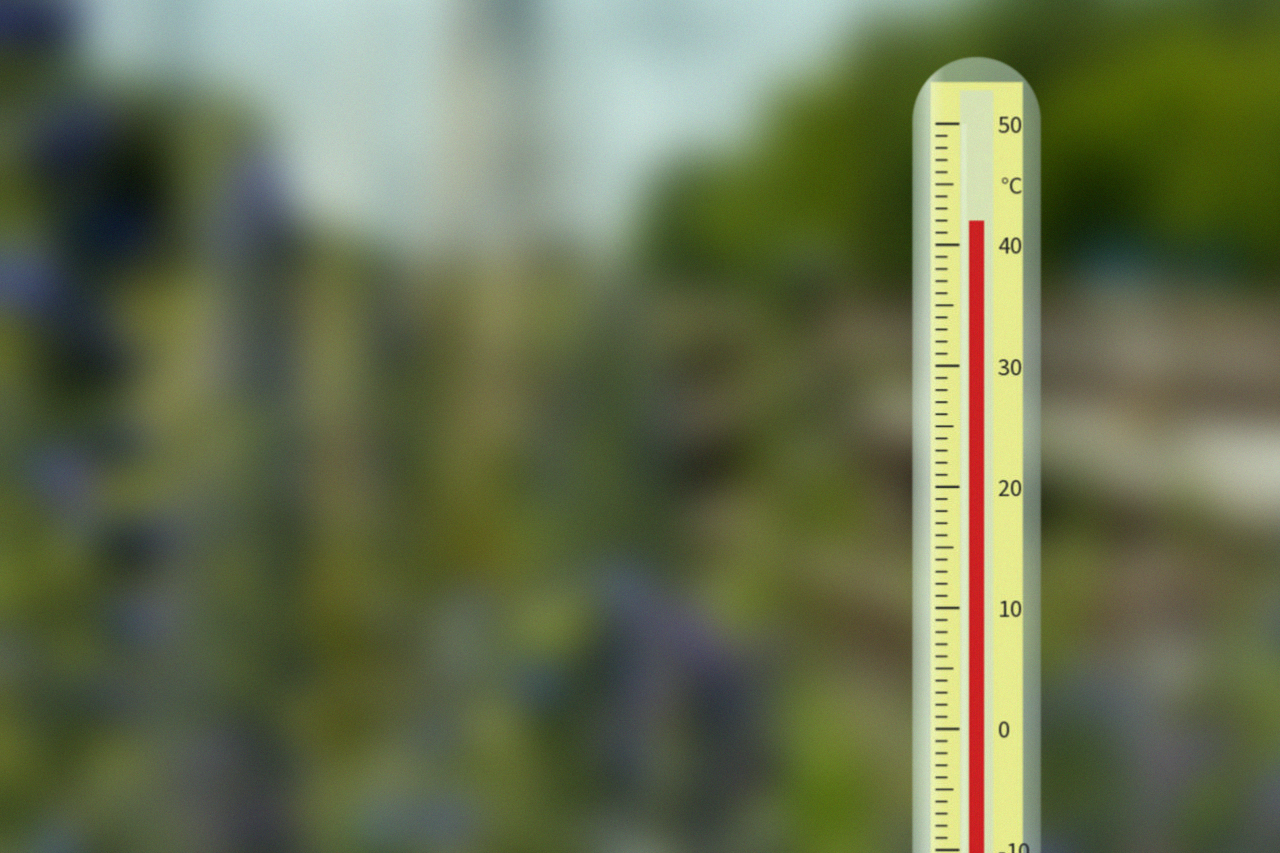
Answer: value=42 unit=°C
